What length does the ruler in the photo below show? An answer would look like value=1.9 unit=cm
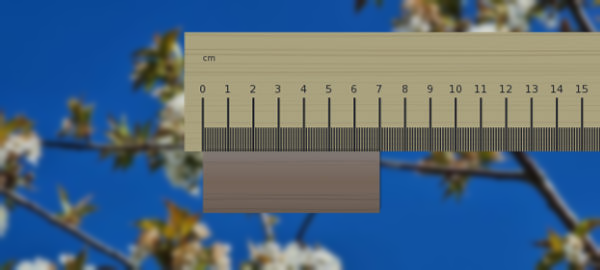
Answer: value=7 unit=cm
